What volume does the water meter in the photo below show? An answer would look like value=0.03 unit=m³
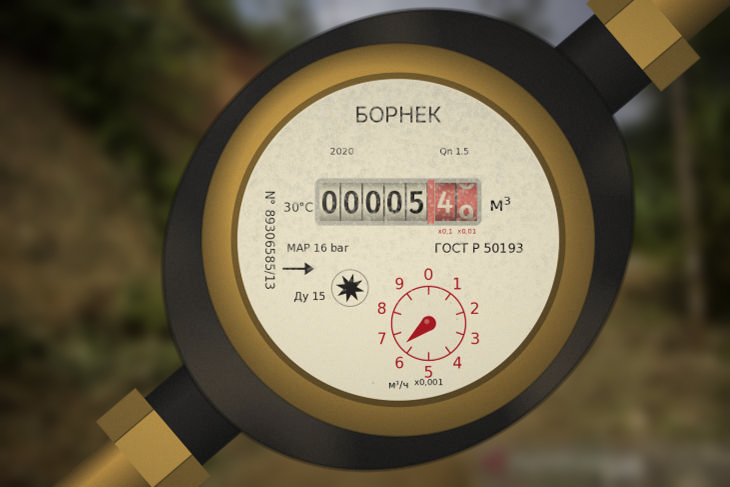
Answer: value=5.486 unit=m³
